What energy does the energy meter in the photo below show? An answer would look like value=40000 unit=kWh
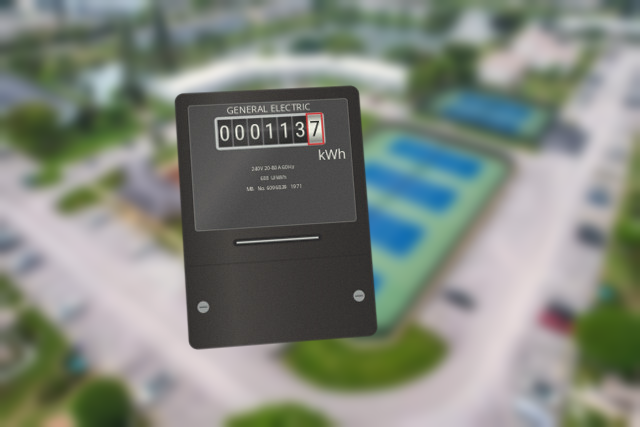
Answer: value=113.7 unit=kWh
